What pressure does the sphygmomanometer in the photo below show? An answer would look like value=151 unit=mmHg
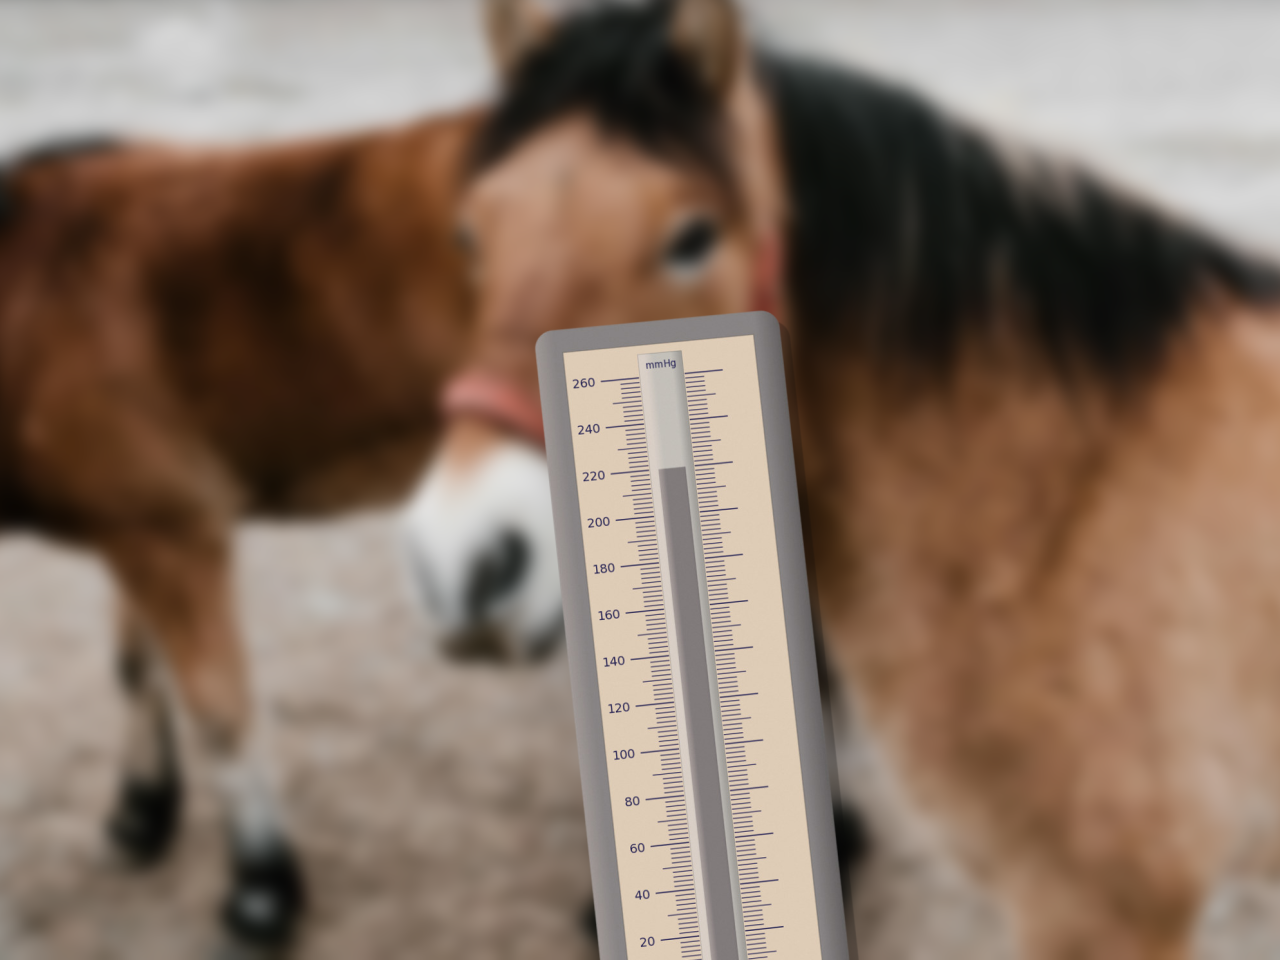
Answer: value=220 unit=mmHg
